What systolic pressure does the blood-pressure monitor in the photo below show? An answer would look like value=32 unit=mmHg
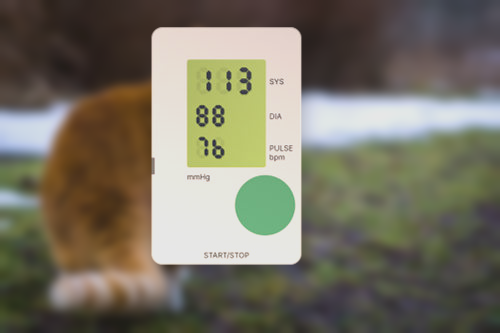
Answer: value=113 unit=mmHg
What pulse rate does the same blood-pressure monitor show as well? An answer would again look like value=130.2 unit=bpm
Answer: value=76 unit=bpm
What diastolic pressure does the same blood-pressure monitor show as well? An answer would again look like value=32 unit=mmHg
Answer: value=88 unit=mmHg
